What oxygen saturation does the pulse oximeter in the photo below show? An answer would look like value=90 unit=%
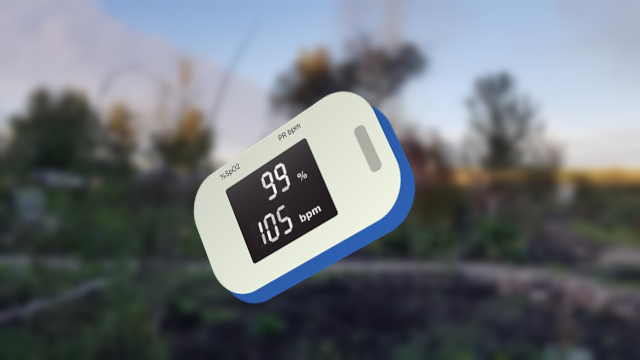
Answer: value=99 unit=%
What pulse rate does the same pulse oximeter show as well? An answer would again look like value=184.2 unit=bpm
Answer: value=105 unit=bpm
